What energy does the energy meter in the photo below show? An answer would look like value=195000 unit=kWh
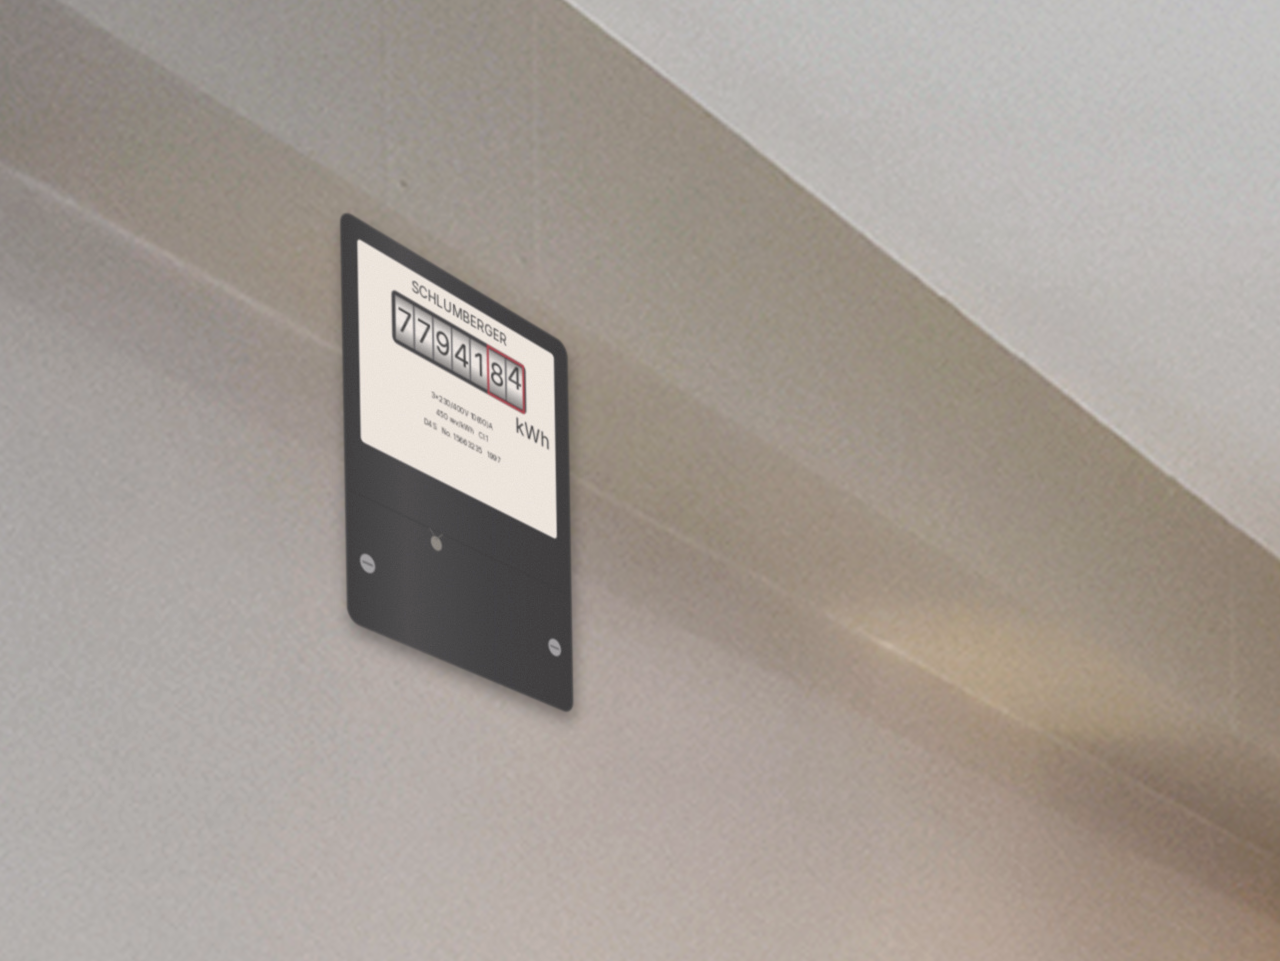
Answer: value=77941.84 unit=kWh
